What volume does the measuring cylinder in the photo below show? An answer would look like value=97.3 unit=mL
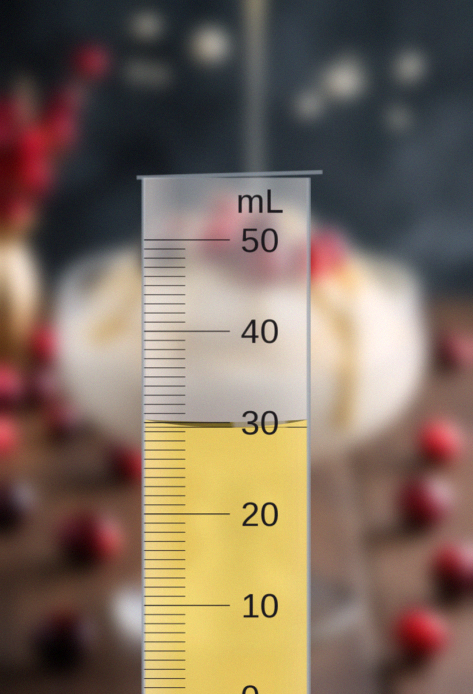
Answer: value=29.5 unit=mL
